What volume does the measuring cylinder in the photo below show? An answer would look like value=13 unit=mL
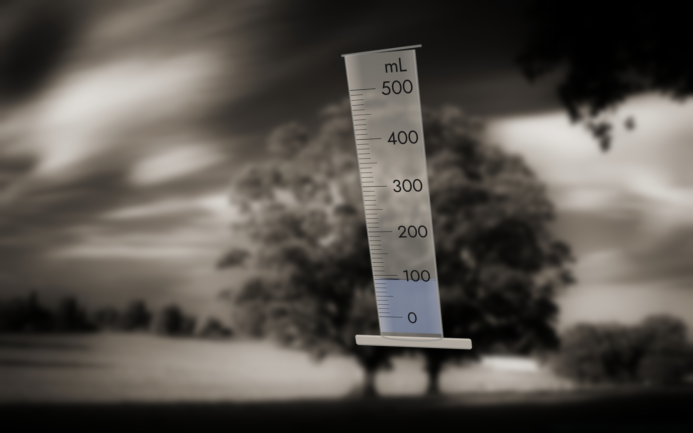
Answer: value=90 unit=mL
